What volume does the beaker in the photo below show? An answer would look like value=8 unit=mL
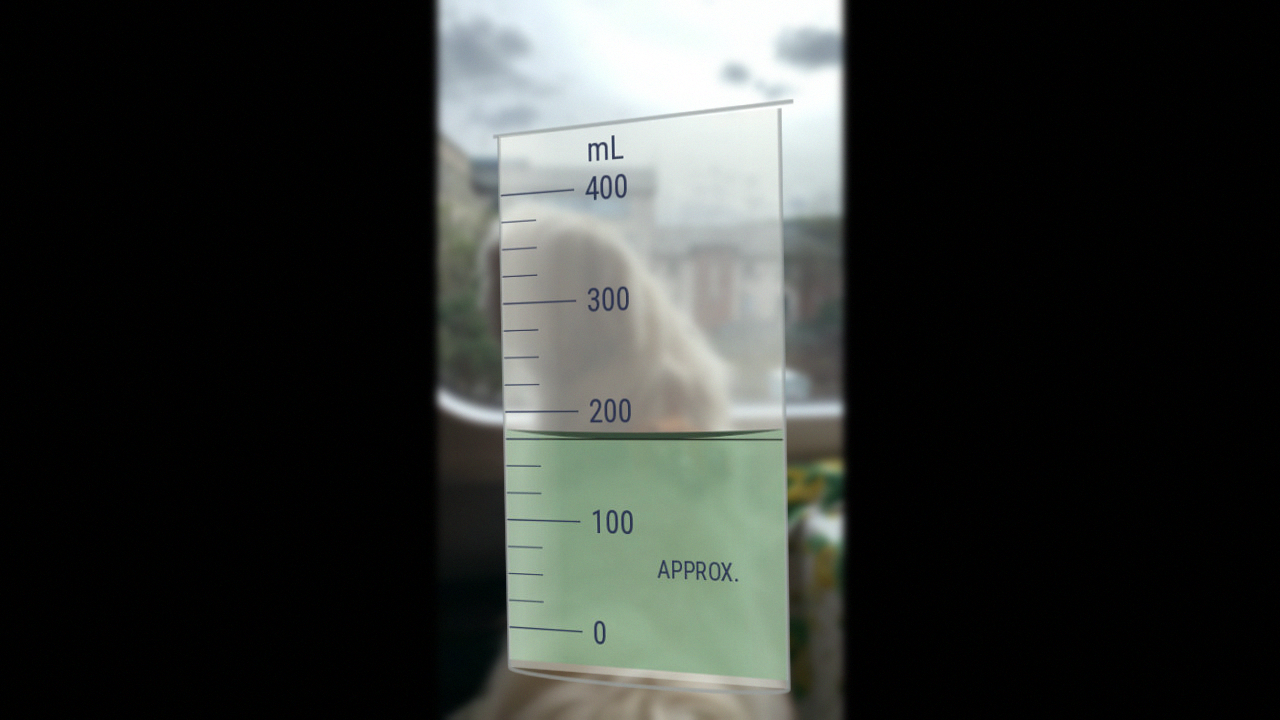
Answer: value=175 unit=mL
